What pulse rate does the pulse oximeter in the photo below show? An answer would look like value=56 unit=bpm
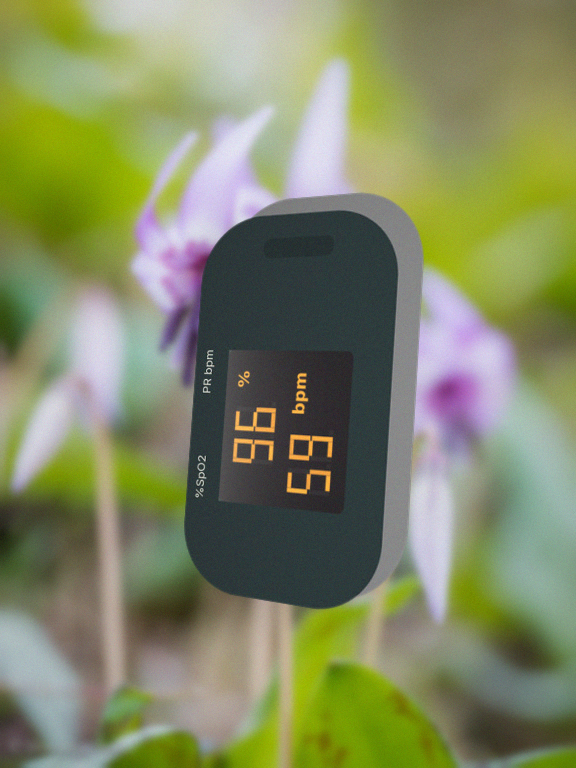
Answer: value=59 unit=bpm
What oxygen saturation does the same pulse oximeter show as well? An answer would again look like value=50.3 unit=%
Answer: value=96 unit=%
